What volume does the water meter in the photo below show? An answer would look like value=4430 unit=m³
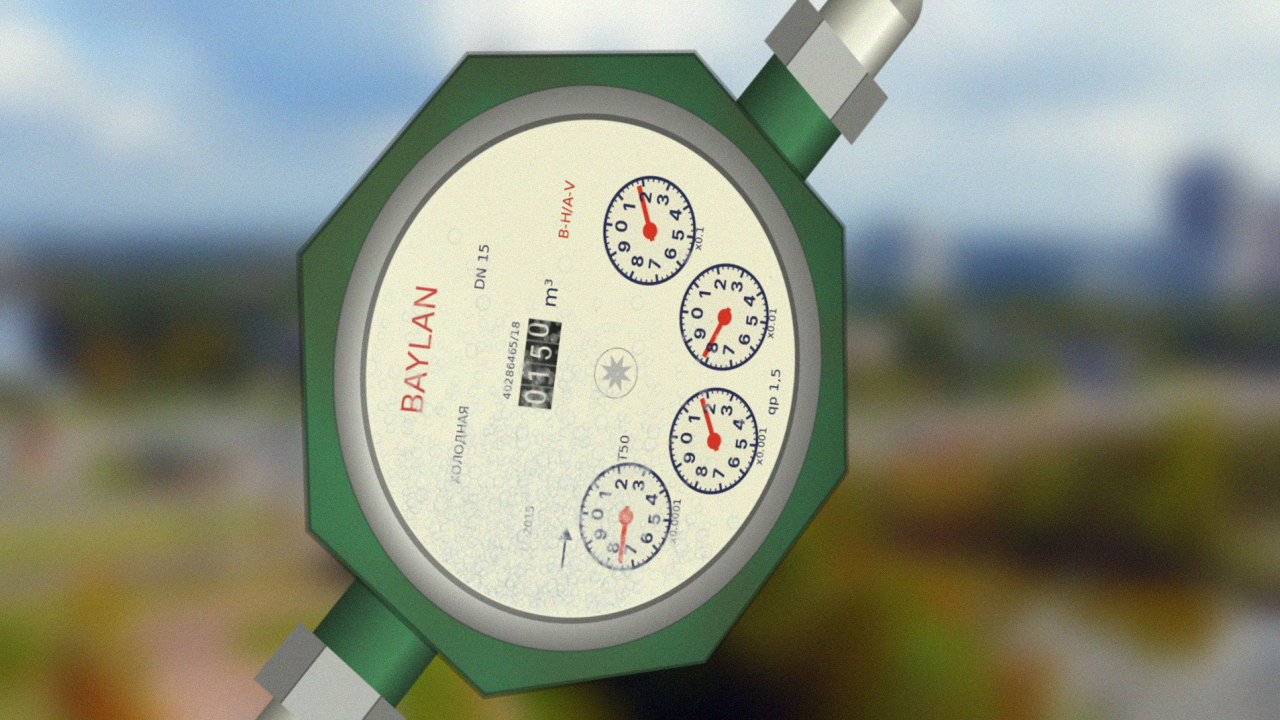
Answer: value=150.1817 unit=m³
